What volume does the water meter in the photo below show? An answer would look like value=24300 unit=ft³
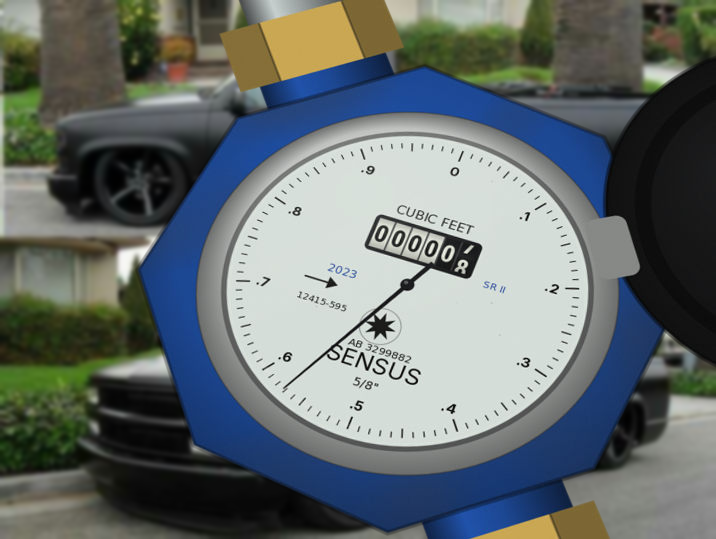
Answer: value=7.57 unit=ft³
